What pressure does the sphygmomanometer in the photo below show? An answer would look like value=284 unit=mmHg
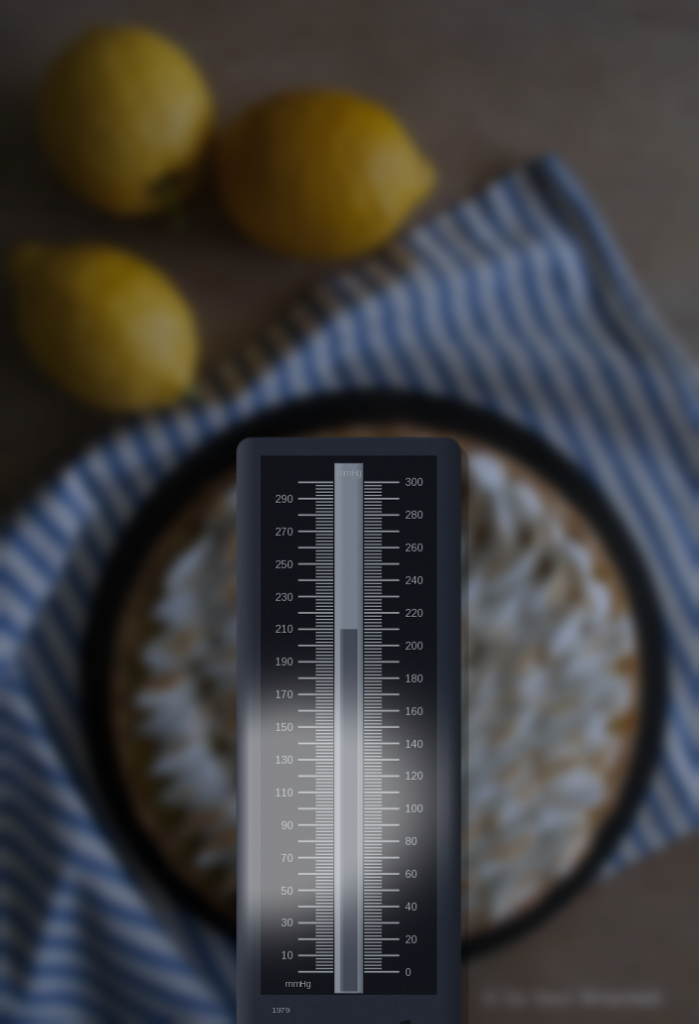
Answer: value=210 unit=mmHg
